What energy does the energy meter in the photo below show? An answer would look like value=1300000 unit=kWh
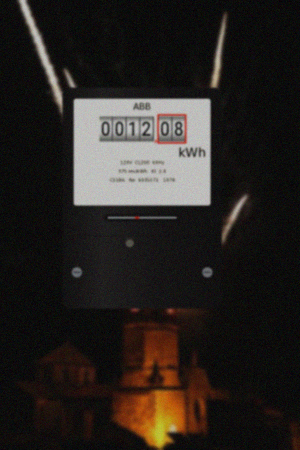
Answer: value=12.08 unit=kWh
